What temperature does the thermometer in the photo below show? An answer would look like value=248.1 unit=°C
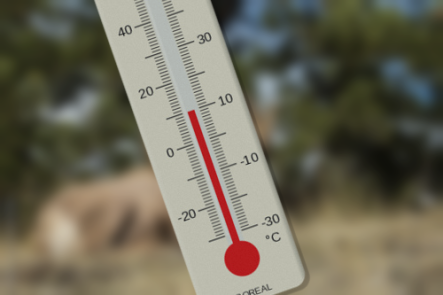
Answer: value=10 unit=°C
